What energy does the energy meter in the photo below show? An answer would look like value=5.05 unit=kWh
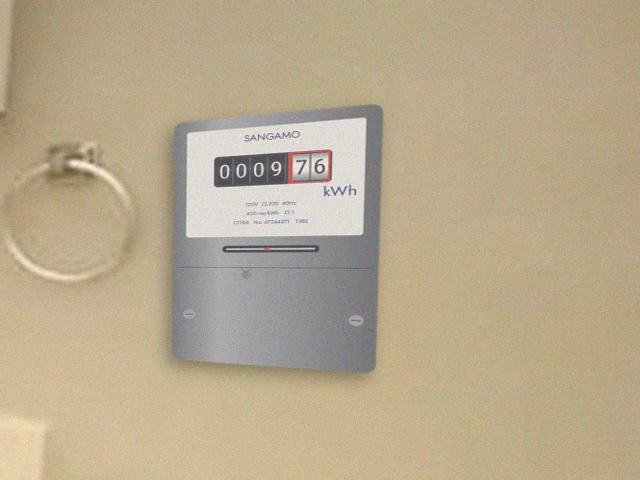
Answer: value=9.76 unit=kWh
